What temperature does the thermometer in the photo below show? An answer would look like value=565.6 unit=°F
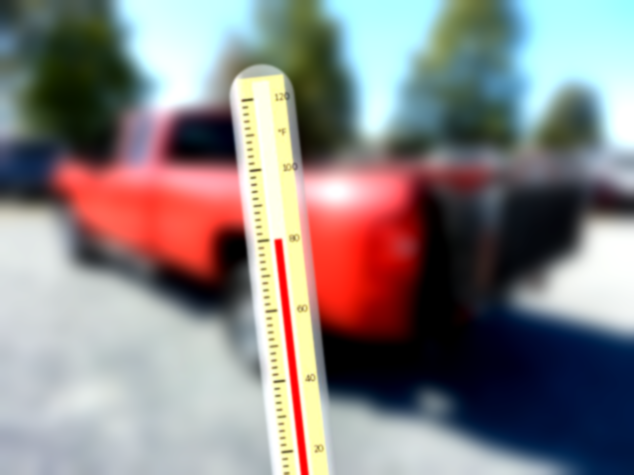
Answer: value=80 unit=°F
